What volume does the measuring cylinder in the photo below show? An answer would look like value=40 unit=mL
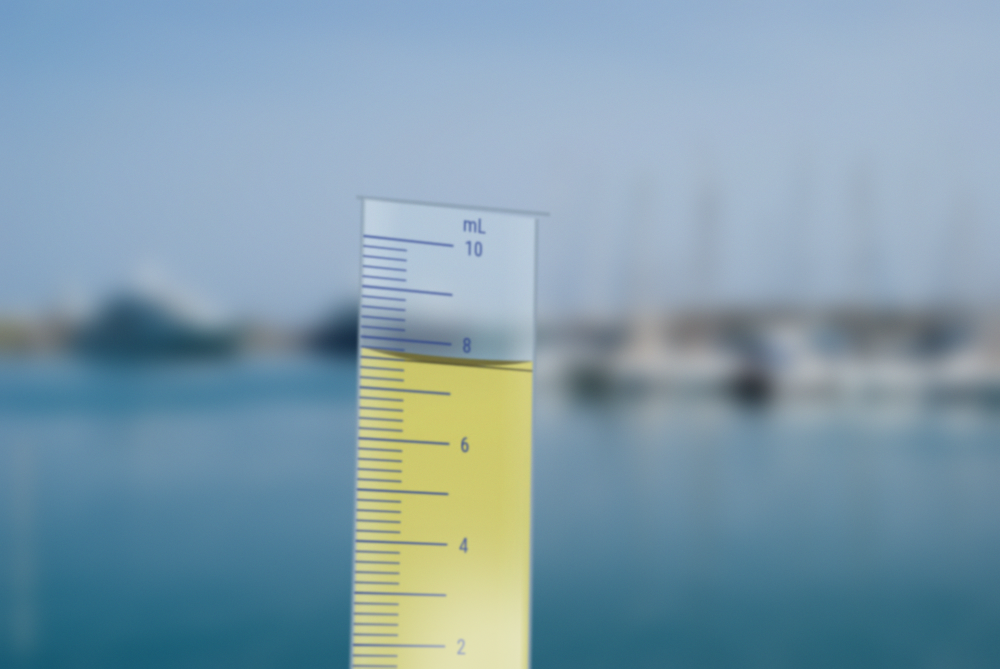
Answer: value=7.6 unit=mL
